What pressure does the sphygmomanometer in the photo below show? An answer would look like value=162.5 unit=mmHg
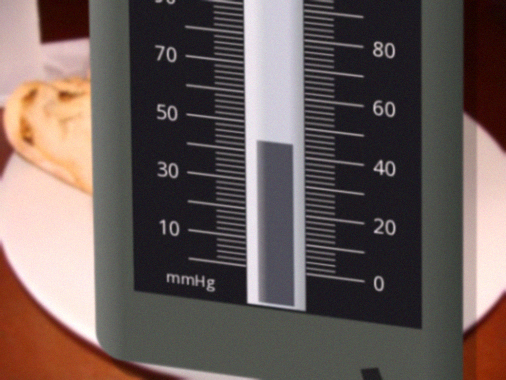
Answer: value=44 unit=mmHg
